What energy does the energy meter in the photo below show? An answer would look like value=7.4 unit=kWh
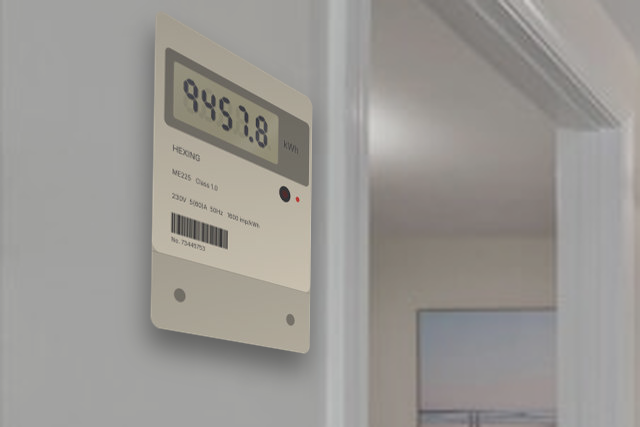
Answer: value=9457.8 unit=kWh
